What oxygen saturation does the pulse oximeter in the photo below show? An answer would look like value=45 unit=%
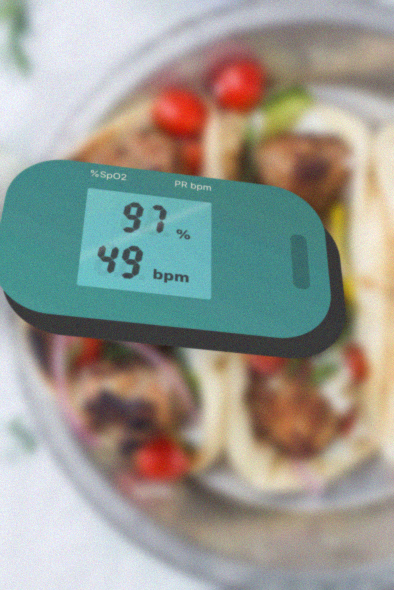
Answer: value=97 unit=%
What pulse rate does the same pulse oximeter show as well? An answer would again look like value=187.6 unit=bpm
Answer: value=49 unit=bpm
